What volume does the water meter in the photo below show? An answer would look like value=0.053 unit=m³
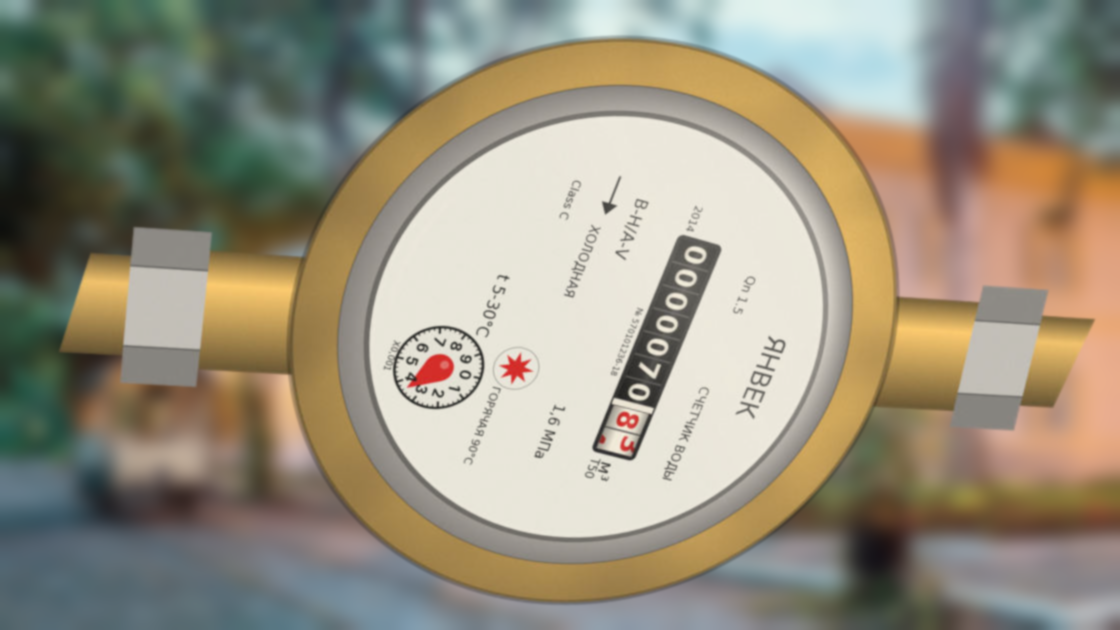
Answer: value=70.833 unit=m³
